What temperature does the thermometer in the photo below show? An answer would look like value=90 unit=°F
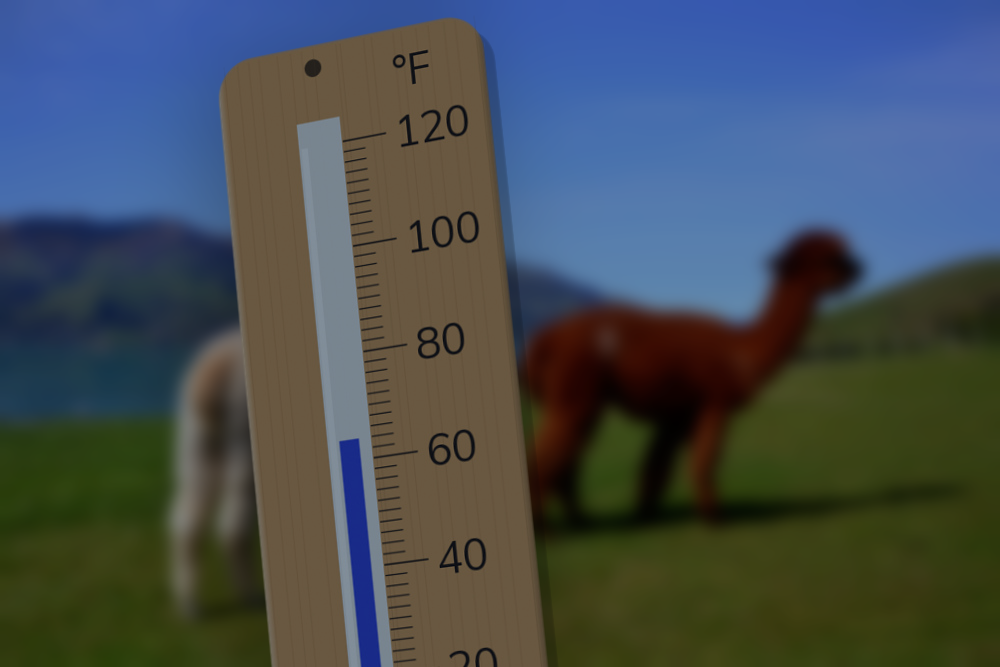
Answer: value=64 unit=°F
